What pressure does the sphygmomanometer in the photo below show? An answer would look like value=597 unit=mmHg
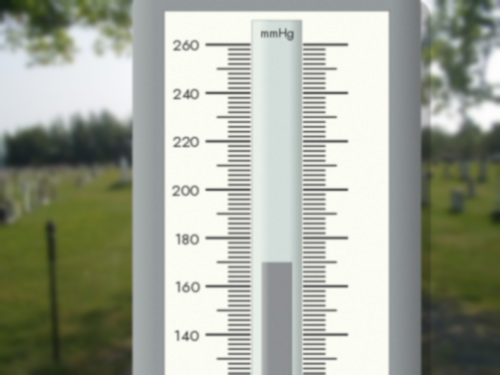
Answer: value=170 unit=mmHg
